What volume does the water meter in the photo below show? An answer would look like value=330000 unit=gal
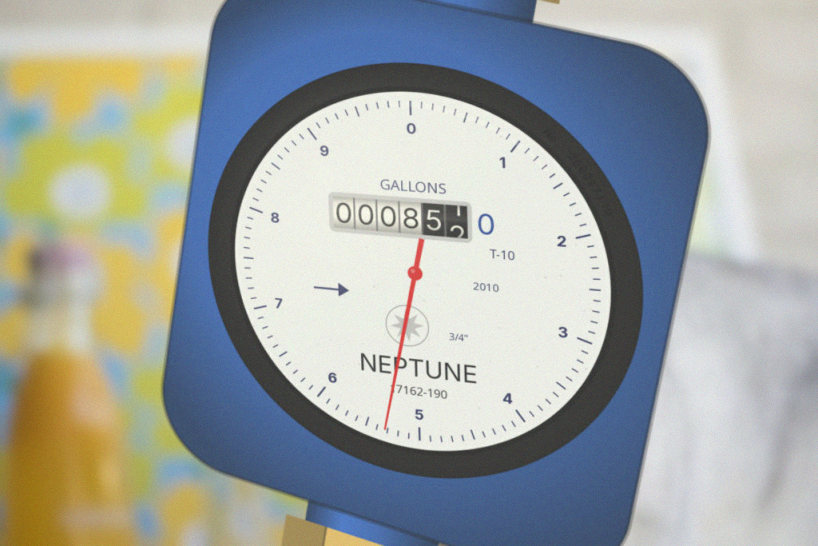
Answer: value=8515.3 unit=gal
